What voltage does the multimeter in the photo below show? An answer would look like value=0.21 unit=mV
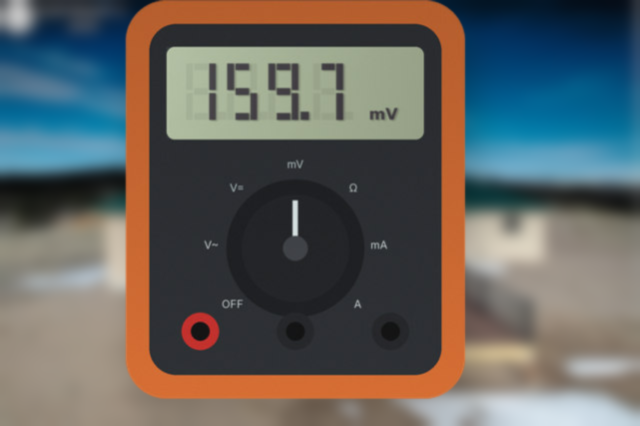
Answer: value=159.7 unit=mV
